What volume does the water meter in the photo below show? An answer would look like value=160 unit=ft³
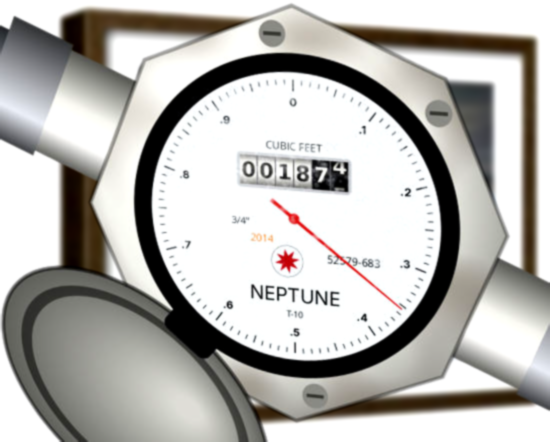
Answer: value=1874.35 unit=ft³
